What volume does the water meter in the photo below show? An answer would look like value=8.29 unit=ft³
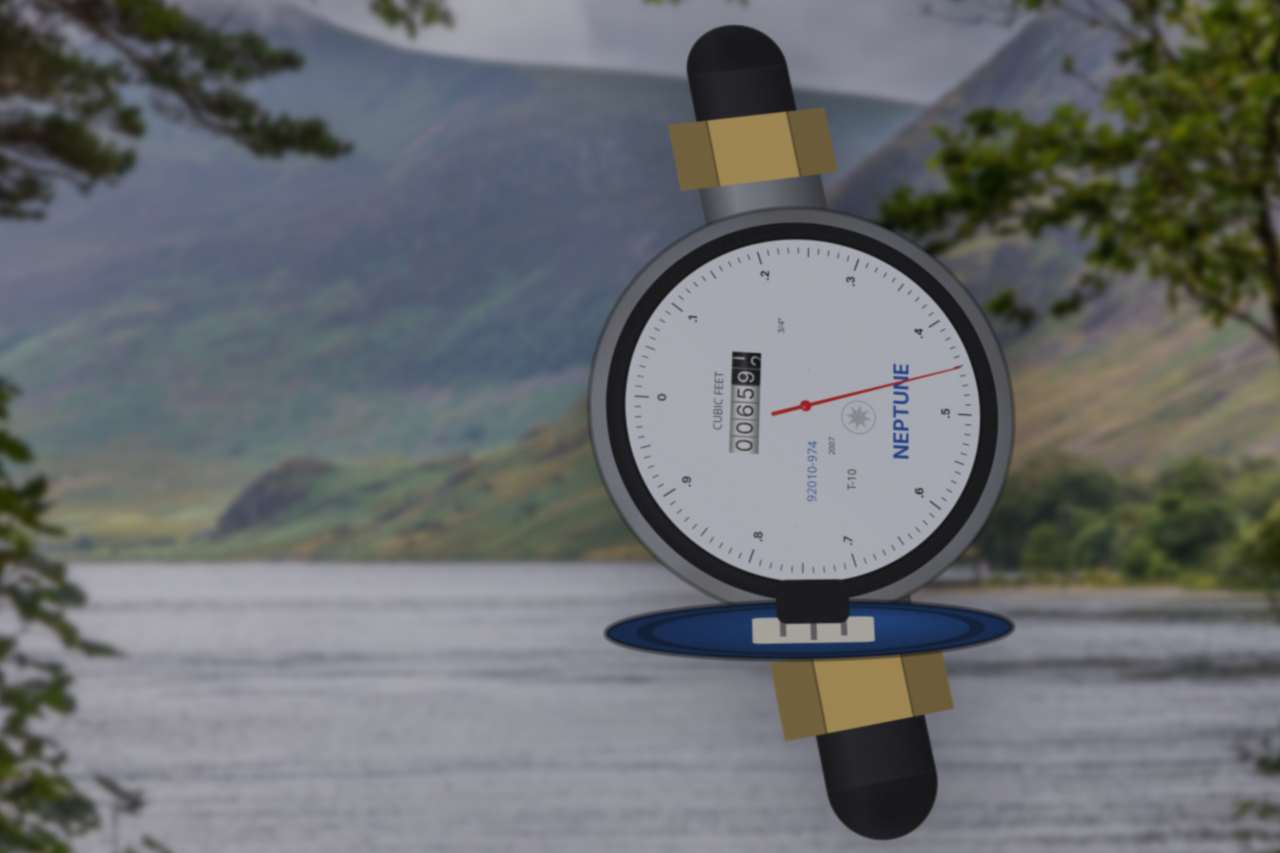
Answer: value=6591.45 unit=ft³
